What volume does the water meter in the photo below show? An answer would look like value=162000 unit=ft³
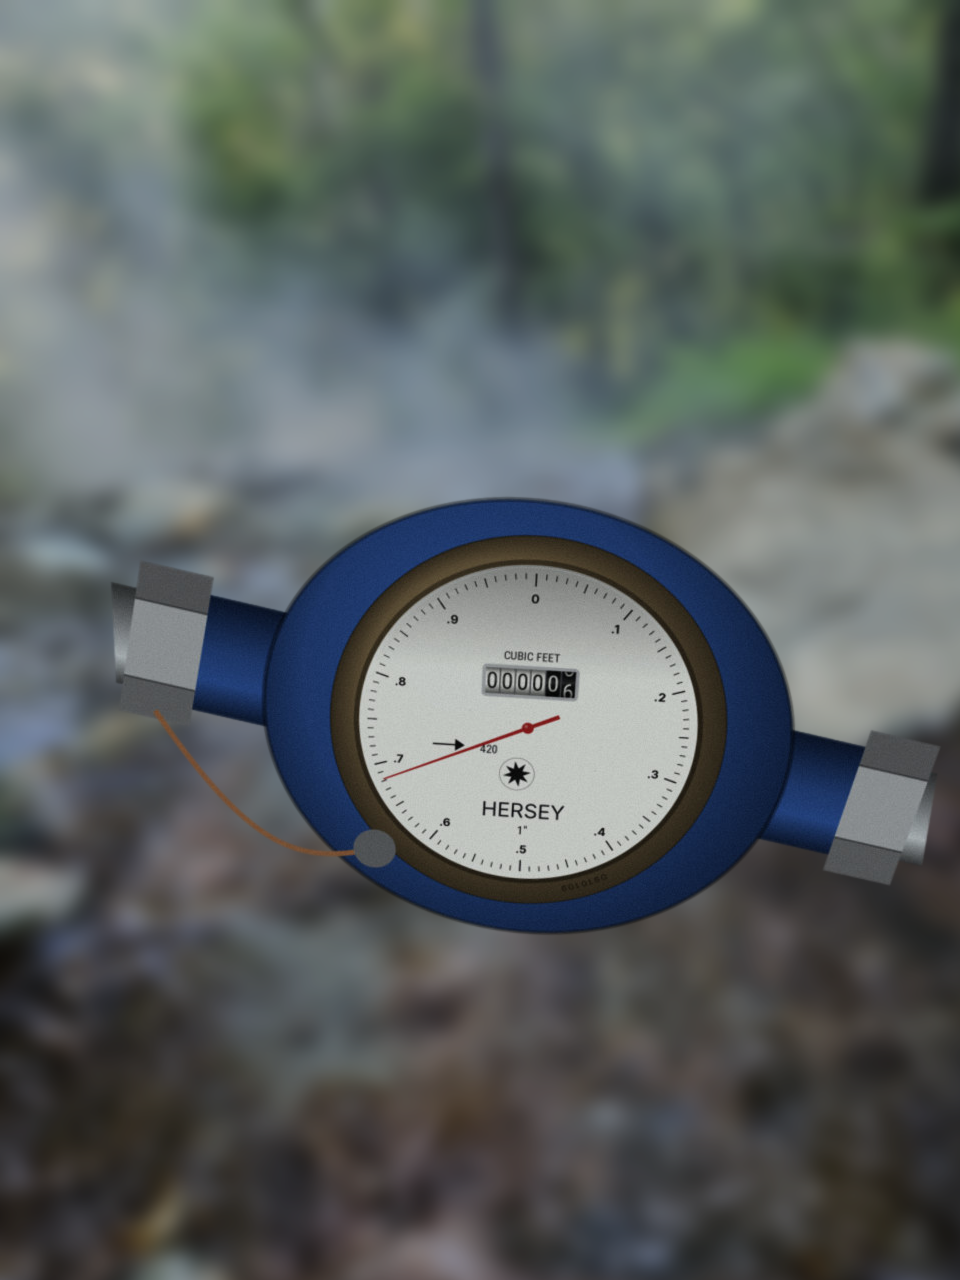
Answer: value=5.68 unit=ft³
